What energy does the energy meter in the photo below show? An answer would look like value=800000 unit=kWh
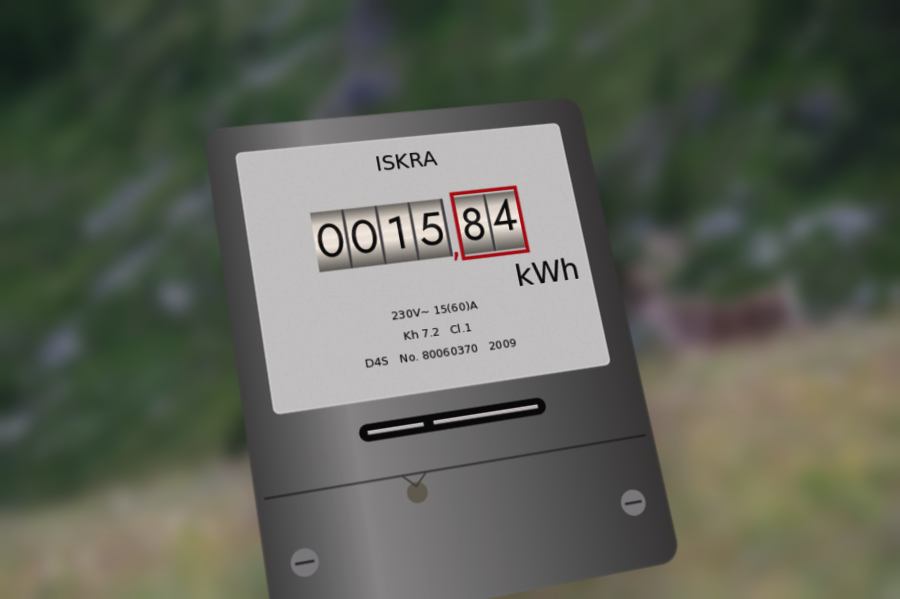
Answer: value=15.84 unit=kWh
